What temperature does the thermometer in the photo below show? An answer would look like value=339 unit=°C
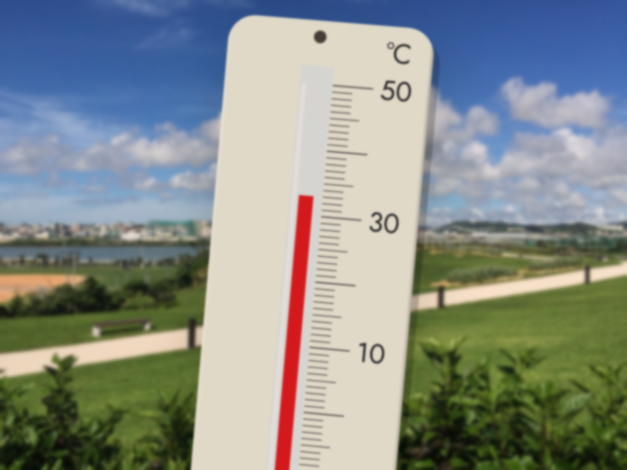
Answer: value=33 unit=°C
